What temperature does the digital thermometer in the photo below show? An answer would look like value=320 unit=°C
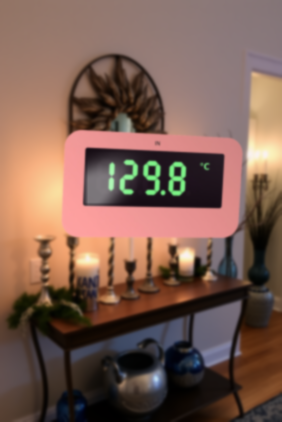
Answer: value=129.8 unit=°C
